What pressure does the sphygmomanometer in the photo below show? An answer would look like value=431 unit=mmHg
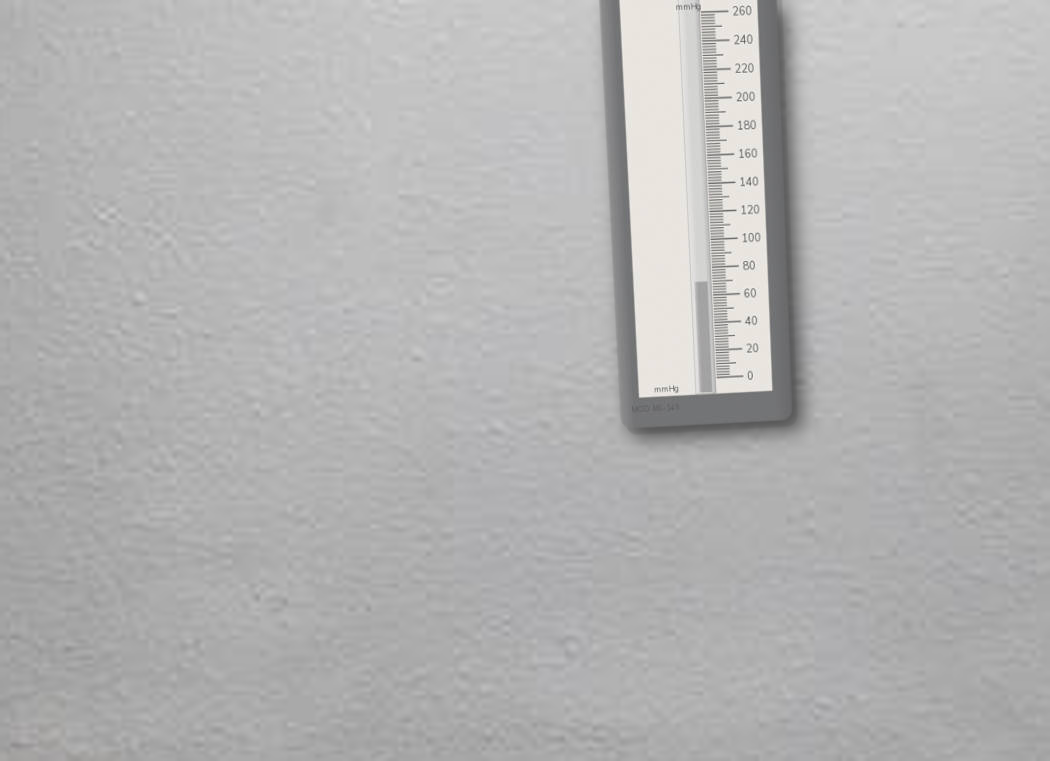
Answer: value=70 unit=mmHg
